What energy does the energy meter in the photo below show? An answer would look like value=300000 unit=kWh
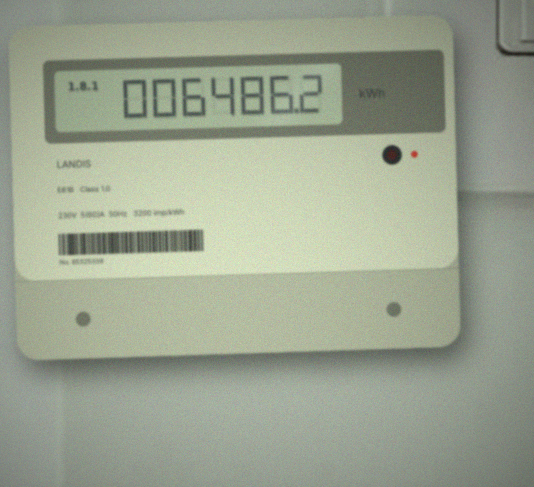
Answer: value=6486.2 unit=kWh
